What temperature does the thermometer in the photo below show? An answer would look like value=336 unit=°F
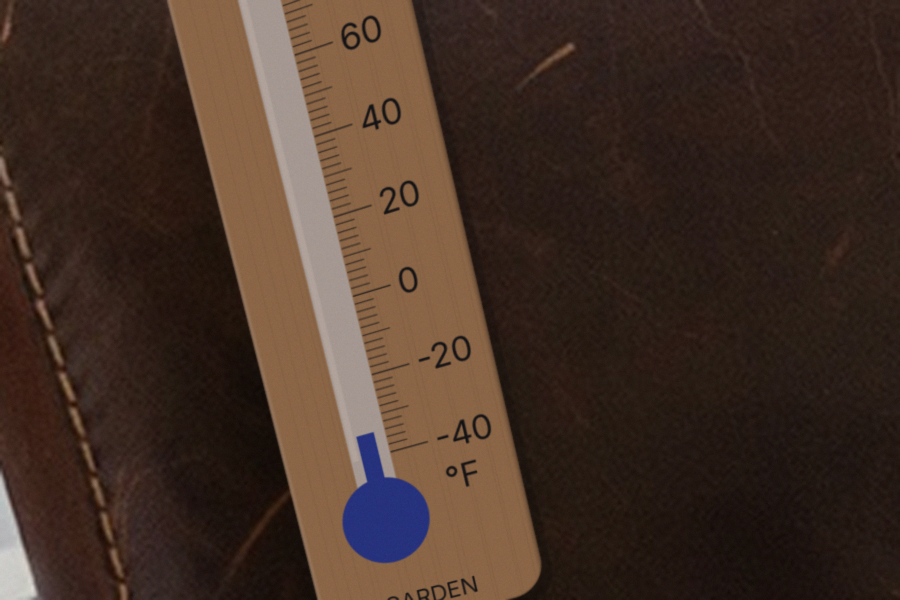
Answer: value=-34 unit=°F
